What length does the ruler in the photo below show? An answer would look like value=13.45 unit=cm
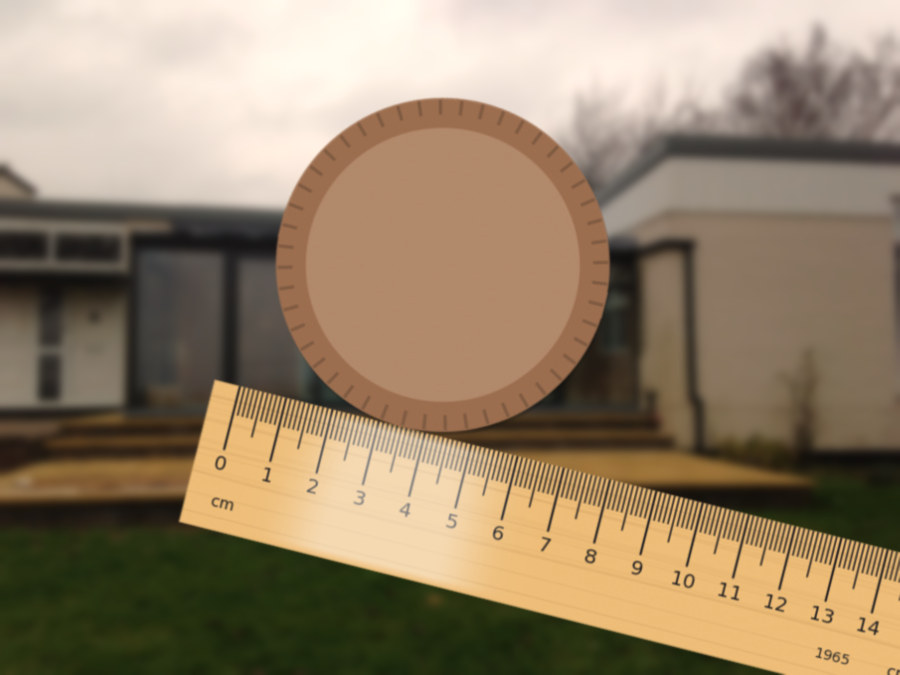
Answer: value=7 unit=cm
